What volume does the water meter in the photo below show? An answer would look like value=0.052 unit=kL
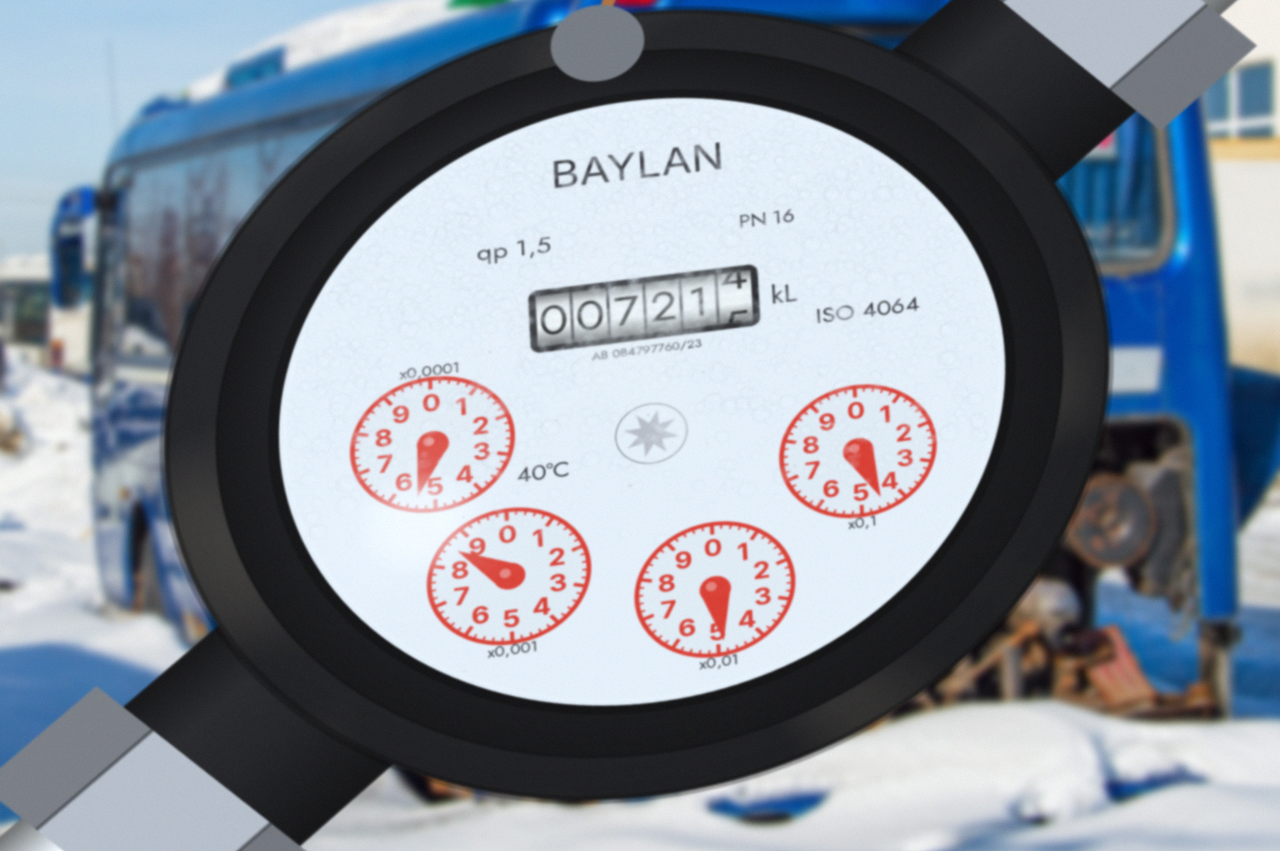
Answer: value=7214.4485 unit=kL
